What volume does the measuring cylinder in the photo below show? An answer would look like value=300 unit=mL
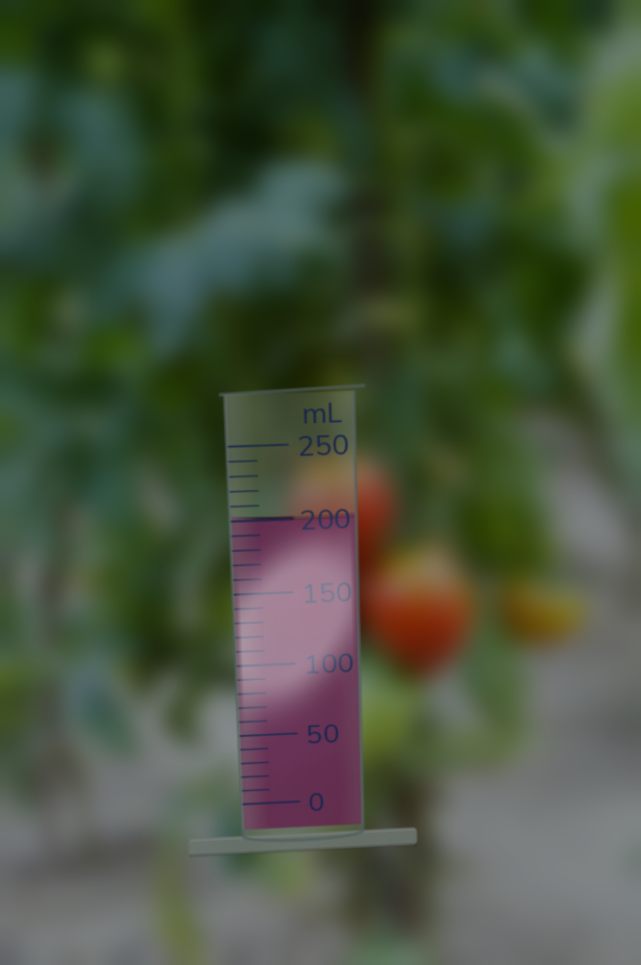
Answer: value=200 unit=mL
